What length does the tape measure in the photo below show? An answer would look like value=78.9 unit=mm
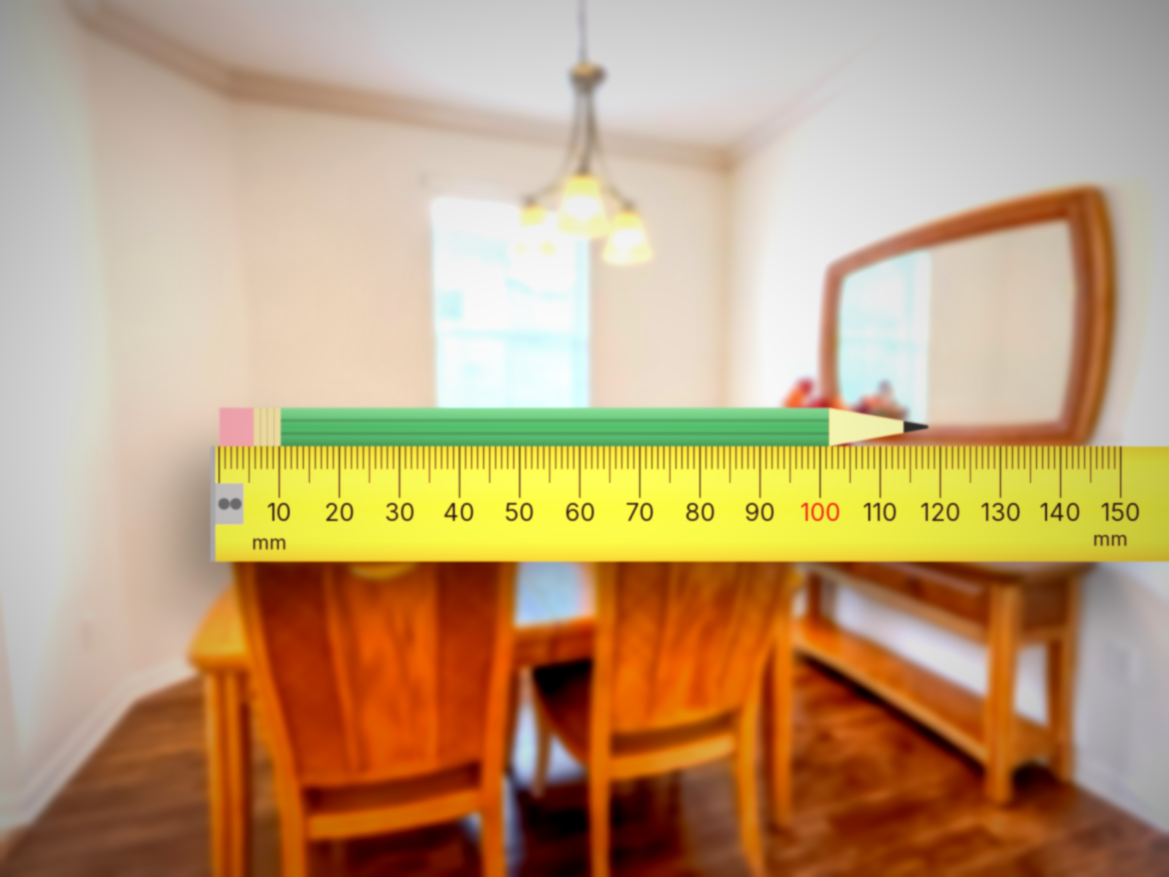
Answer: value=118 unit=mm
